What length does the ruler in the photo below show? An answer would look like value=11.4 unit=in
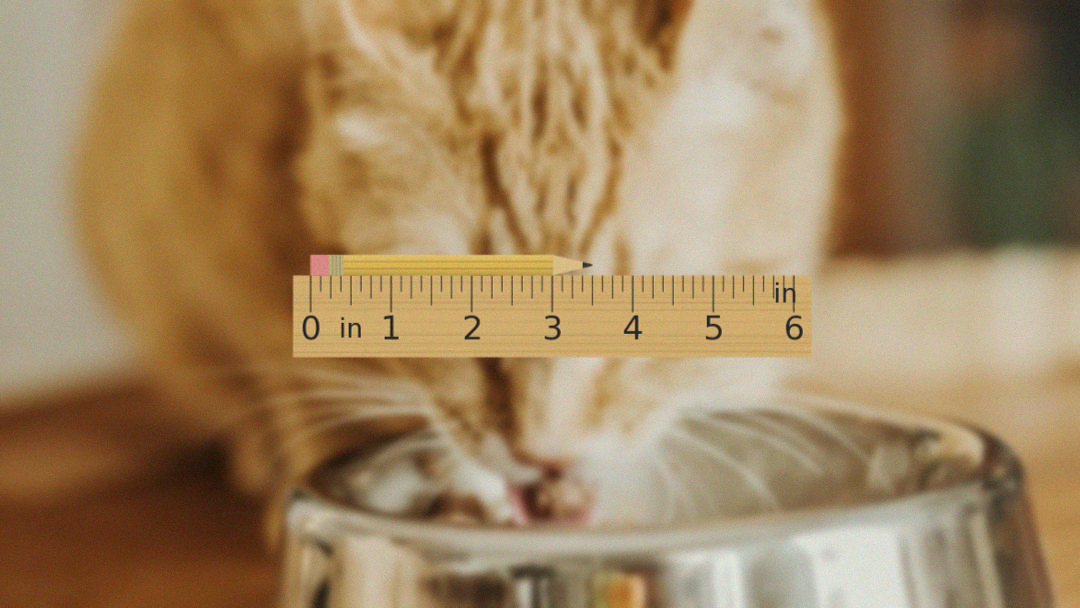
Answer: value=3.5 unit=in
